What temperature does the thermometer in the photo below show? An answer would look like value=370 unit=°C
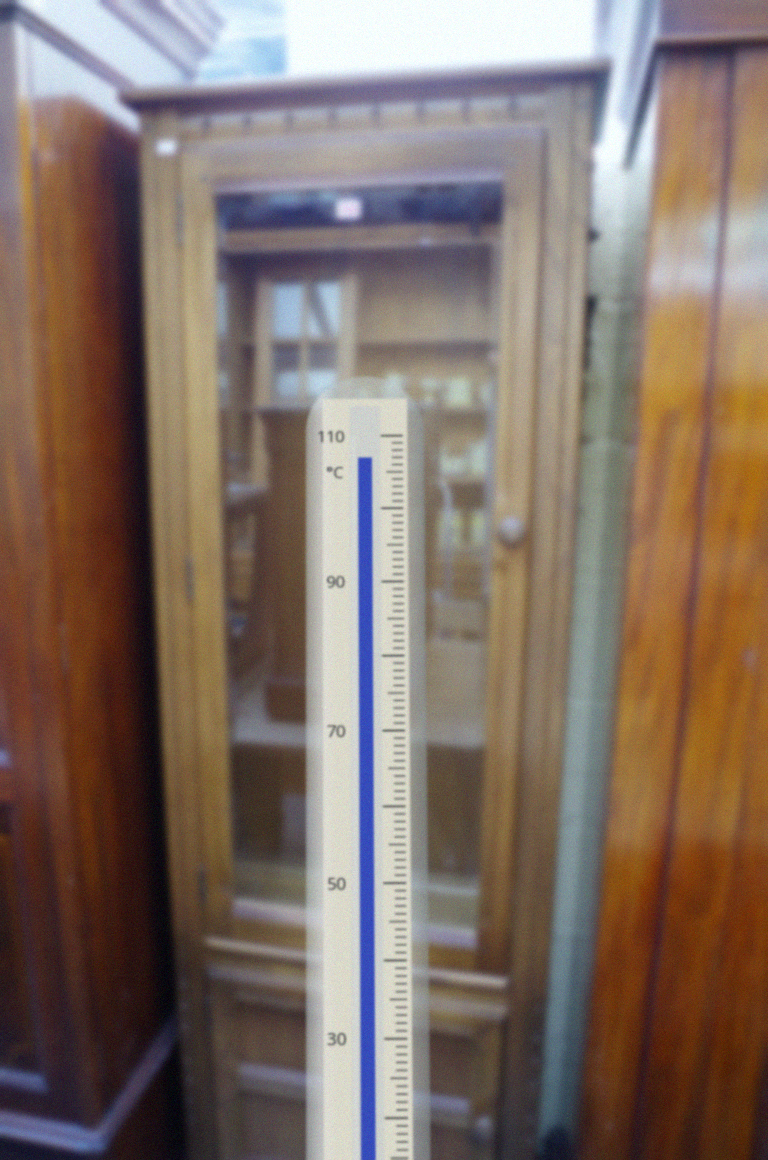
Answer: value=107 unit=°C
